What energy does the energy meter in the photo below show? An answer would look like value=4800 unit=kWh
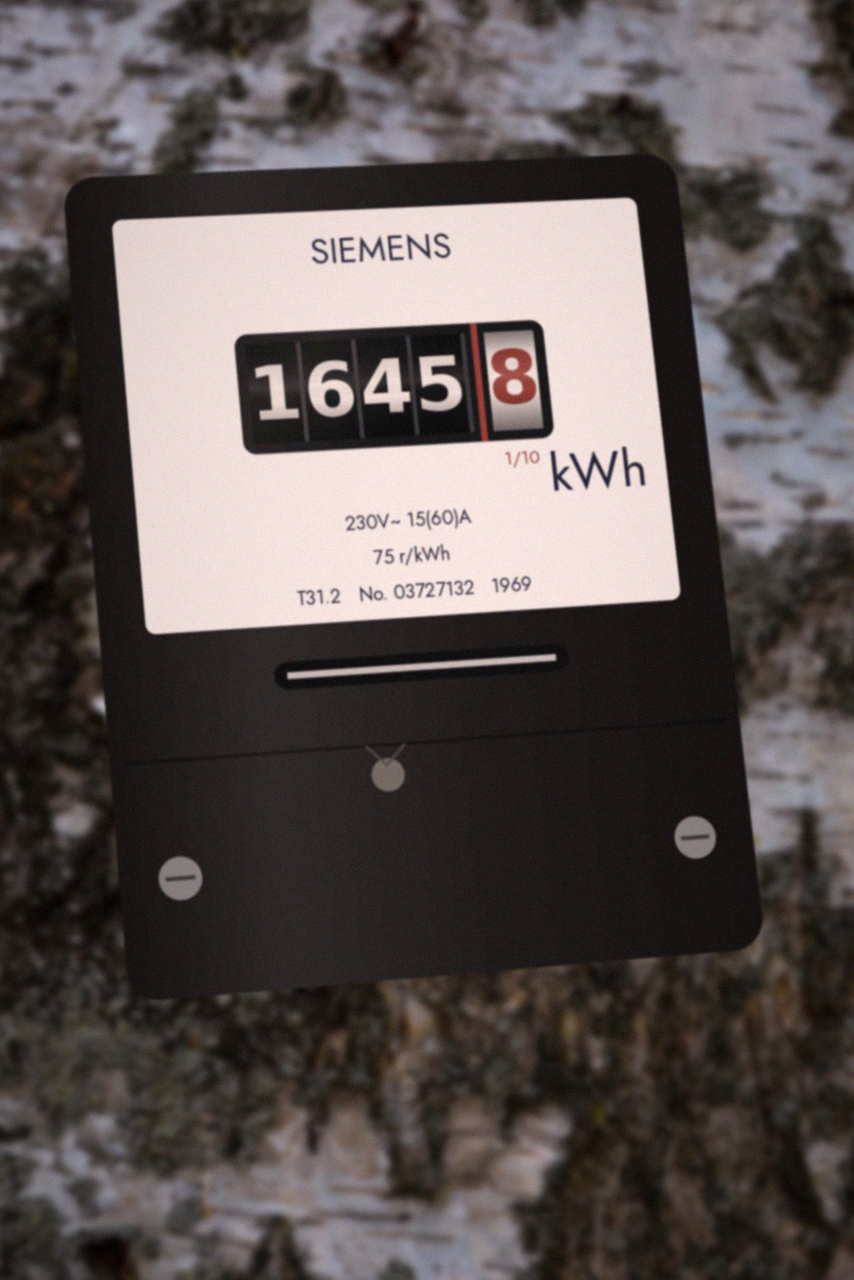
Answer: value=1645.8 unit=kWh
